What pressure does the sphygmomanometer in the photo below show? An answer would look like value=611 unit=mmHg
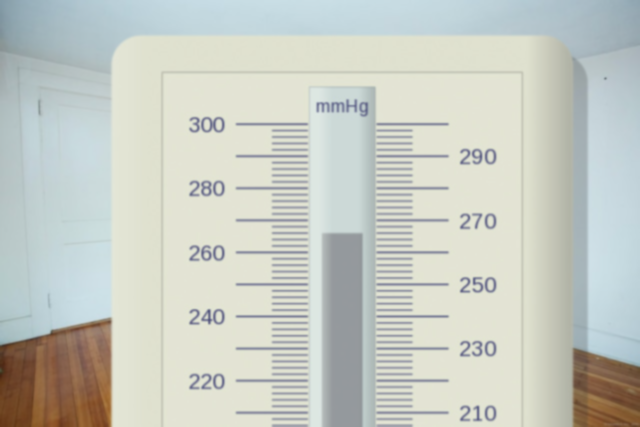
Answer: value=266 unit=mmHg
